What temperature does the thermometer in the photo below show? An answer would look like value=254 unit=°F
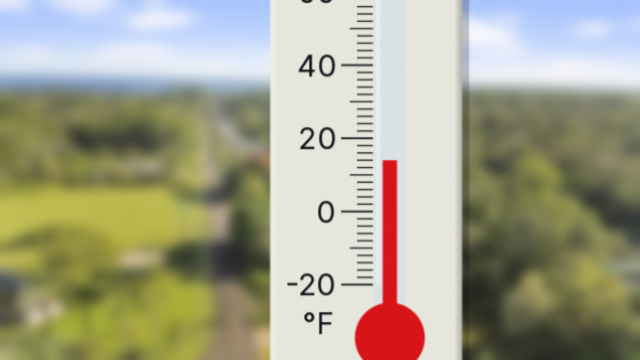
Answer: value=14 unit=°F
